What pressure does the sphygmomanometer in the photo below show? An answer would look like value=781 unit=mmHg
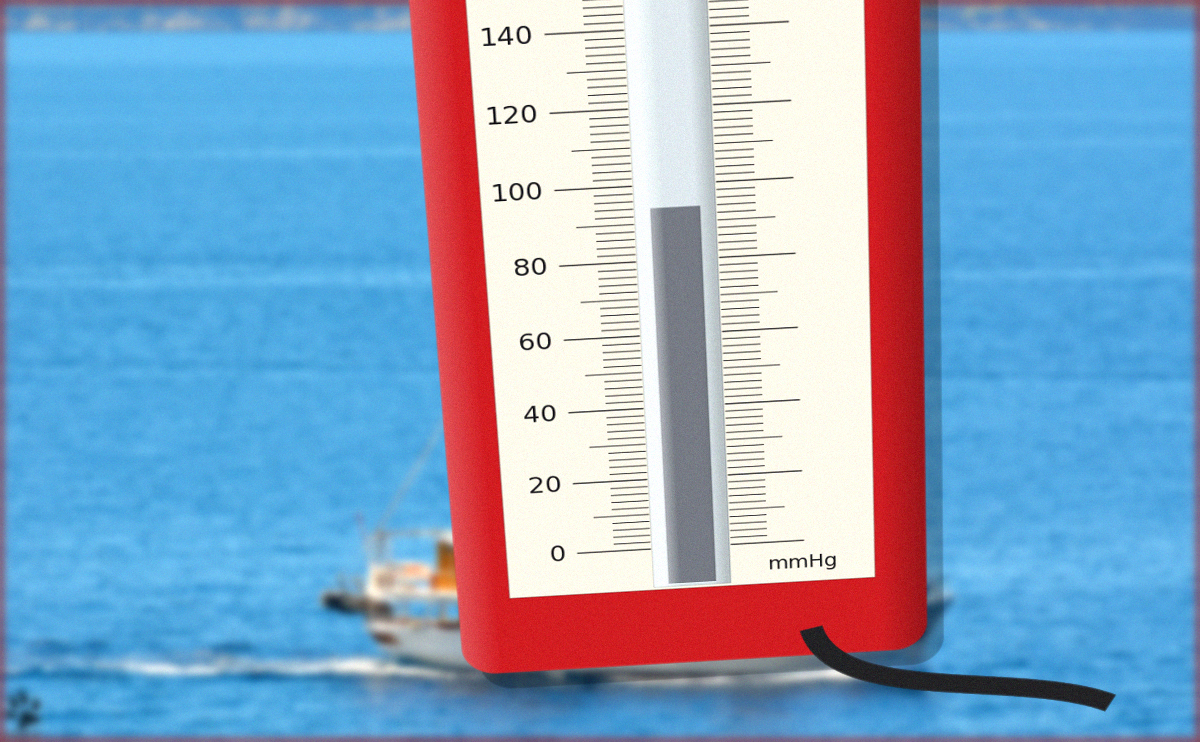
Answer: value=94 unit=mmHg
